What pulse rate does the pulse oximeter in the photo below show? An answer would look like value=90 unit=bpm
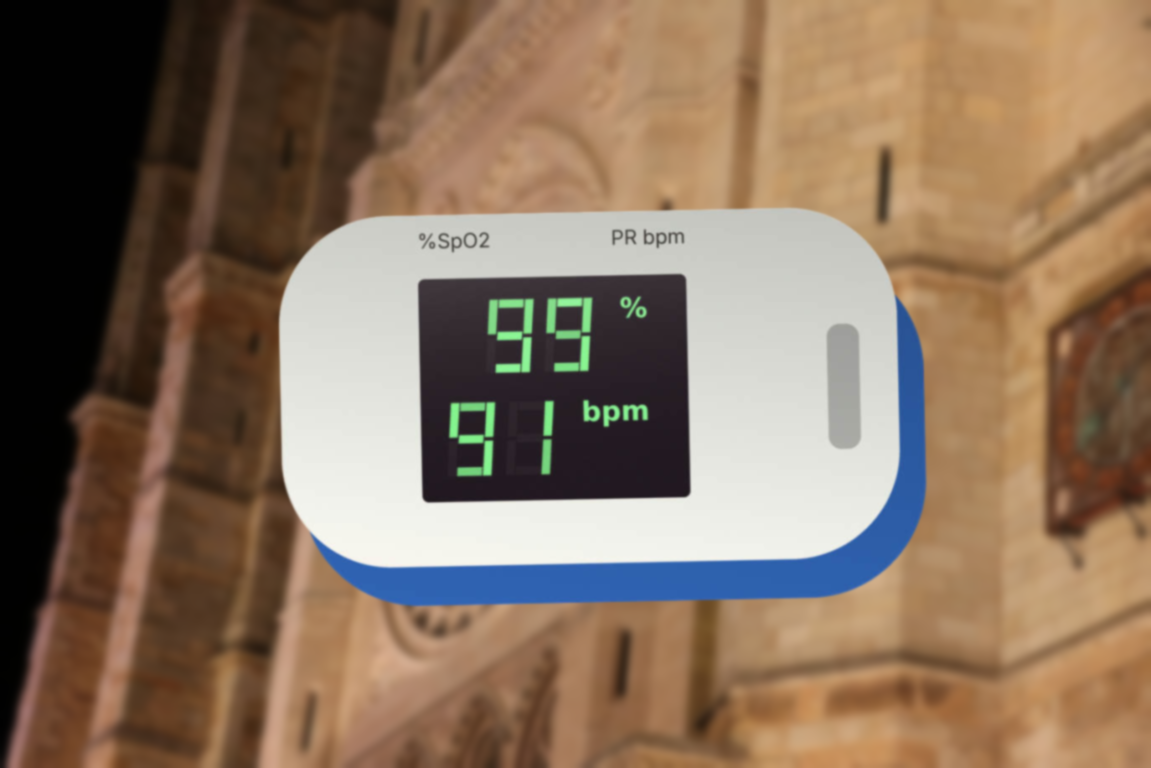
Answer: value=91 unit=bpm
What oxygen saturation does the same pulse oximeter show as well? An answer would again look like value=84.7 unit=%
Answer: value=99 unit=%
